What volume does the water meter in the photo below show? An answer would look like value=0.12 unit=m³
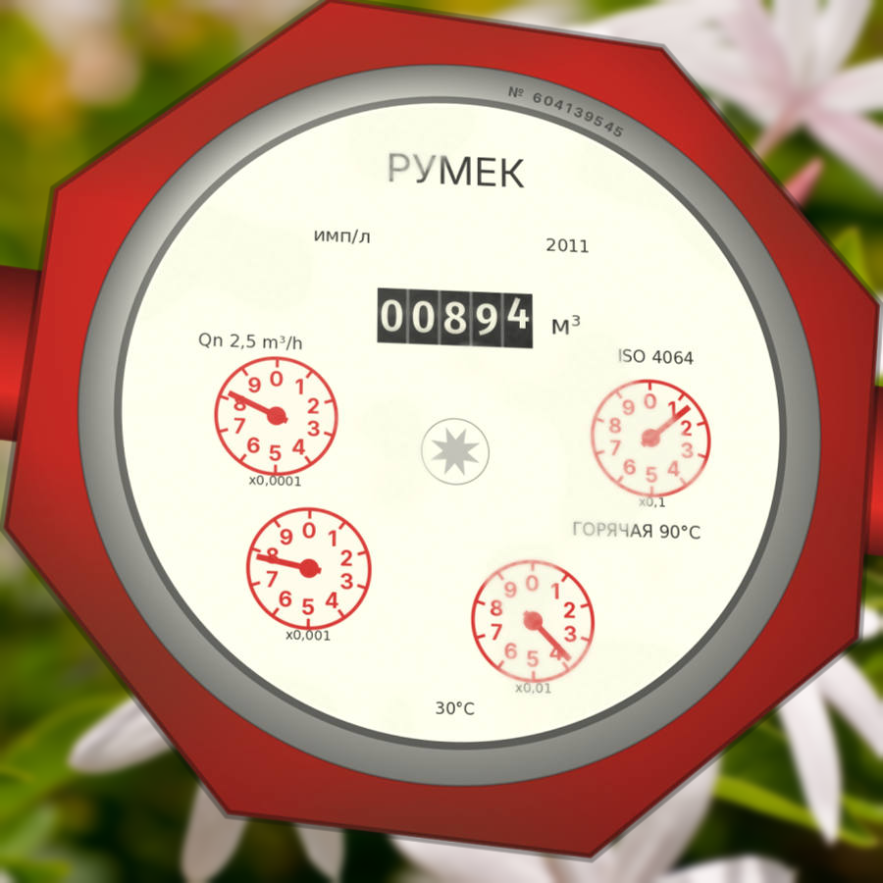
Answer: value=894.1378 unit=m³
